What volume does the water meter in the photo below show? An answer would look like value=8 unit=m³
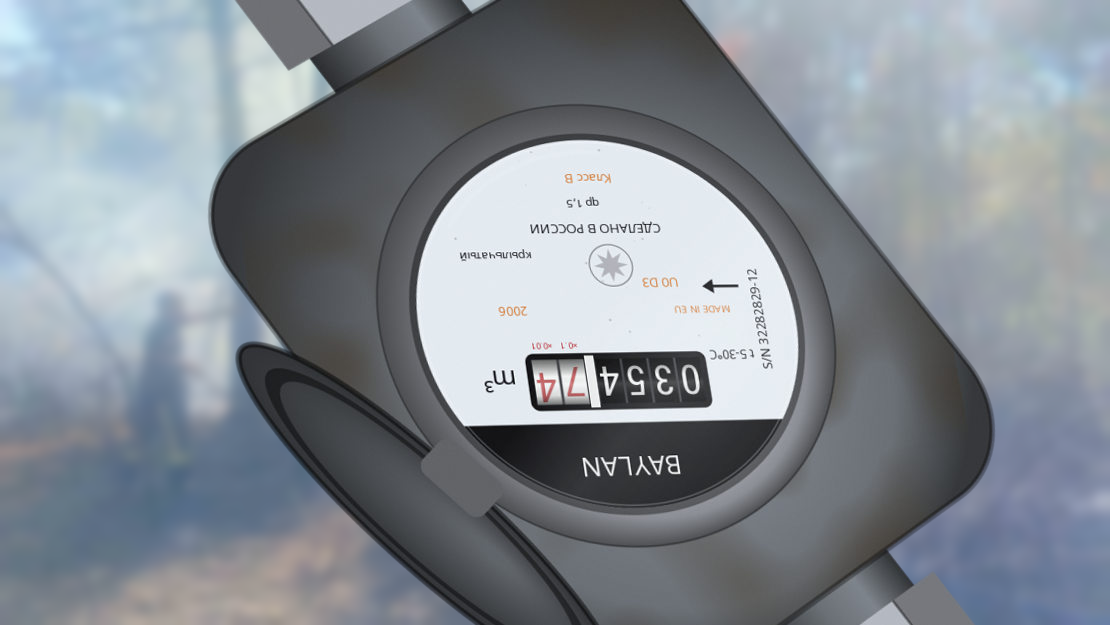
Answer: value=354.74 unit=m³
